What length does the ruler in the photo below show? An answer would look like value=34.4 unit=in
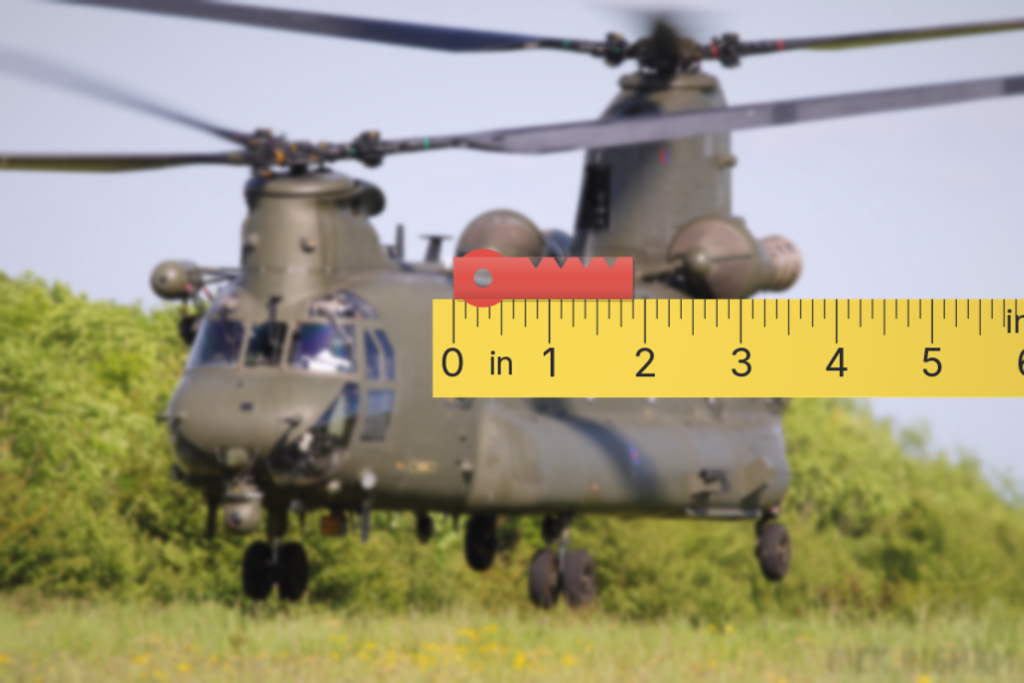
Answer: value=1.875 unit=in
